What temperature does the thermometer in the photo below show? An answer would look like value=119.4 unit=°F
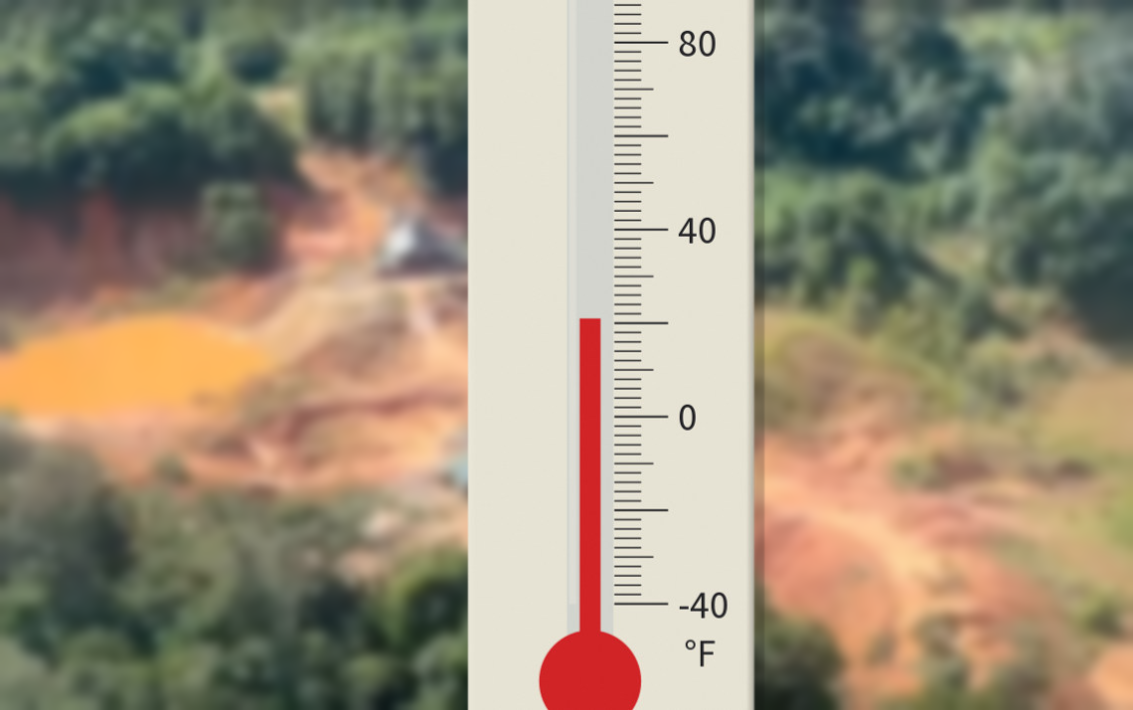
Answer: value=21 unit=°F
